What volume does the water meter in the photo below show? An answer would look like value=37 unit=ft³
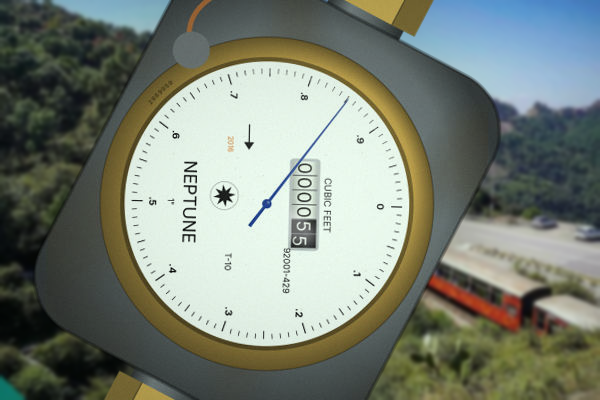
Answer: value=54.85 unit=ft³
